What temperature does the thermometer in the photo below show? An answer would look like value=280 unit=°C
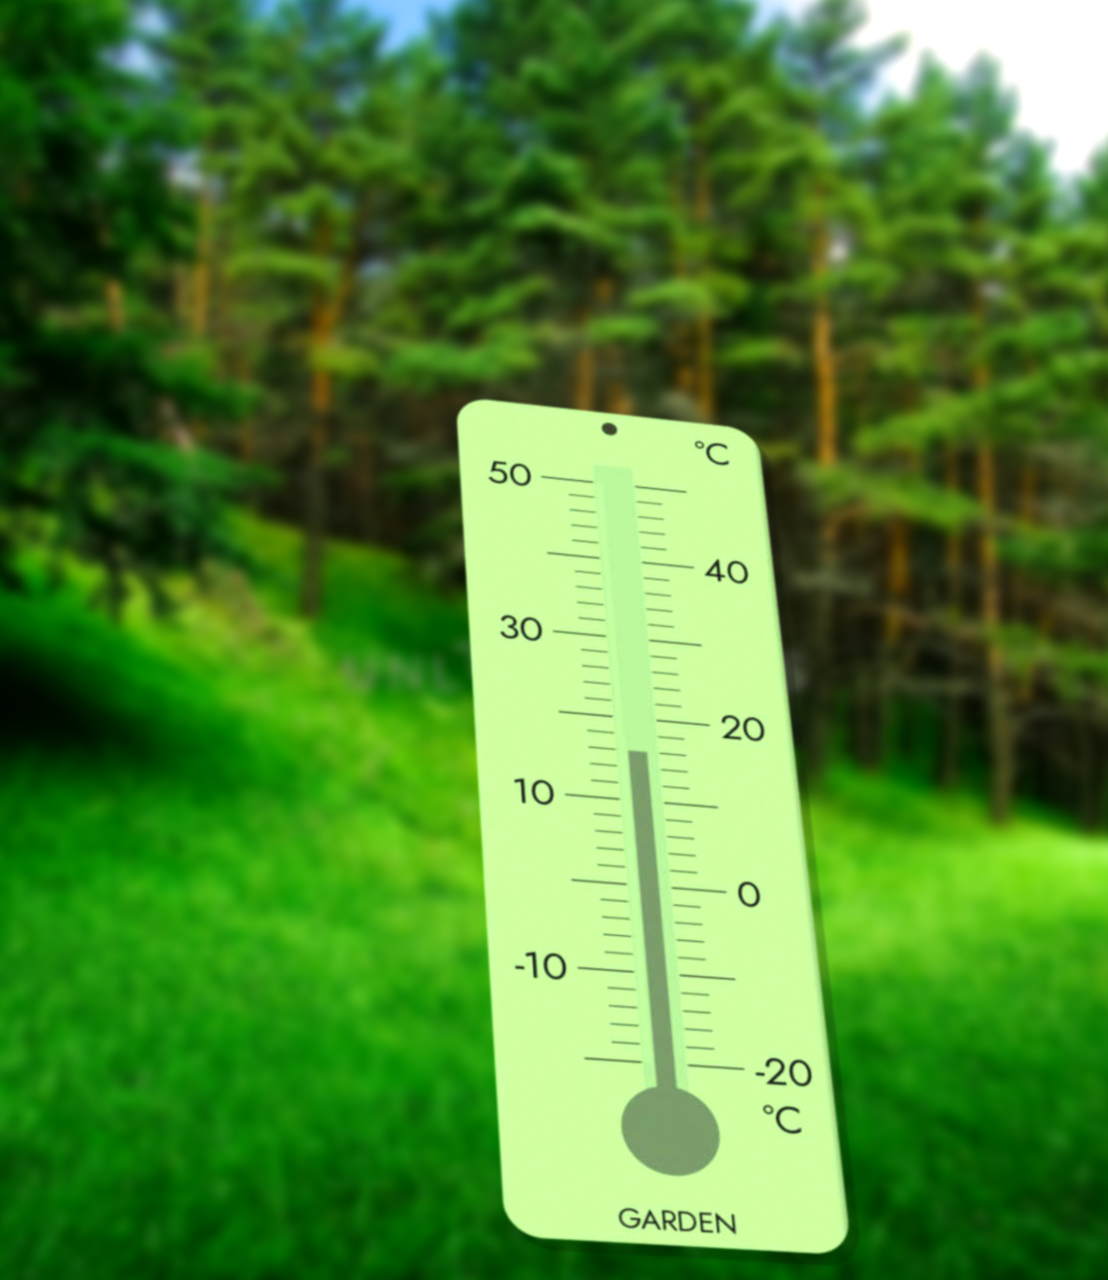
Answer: value=16 unit=°C
